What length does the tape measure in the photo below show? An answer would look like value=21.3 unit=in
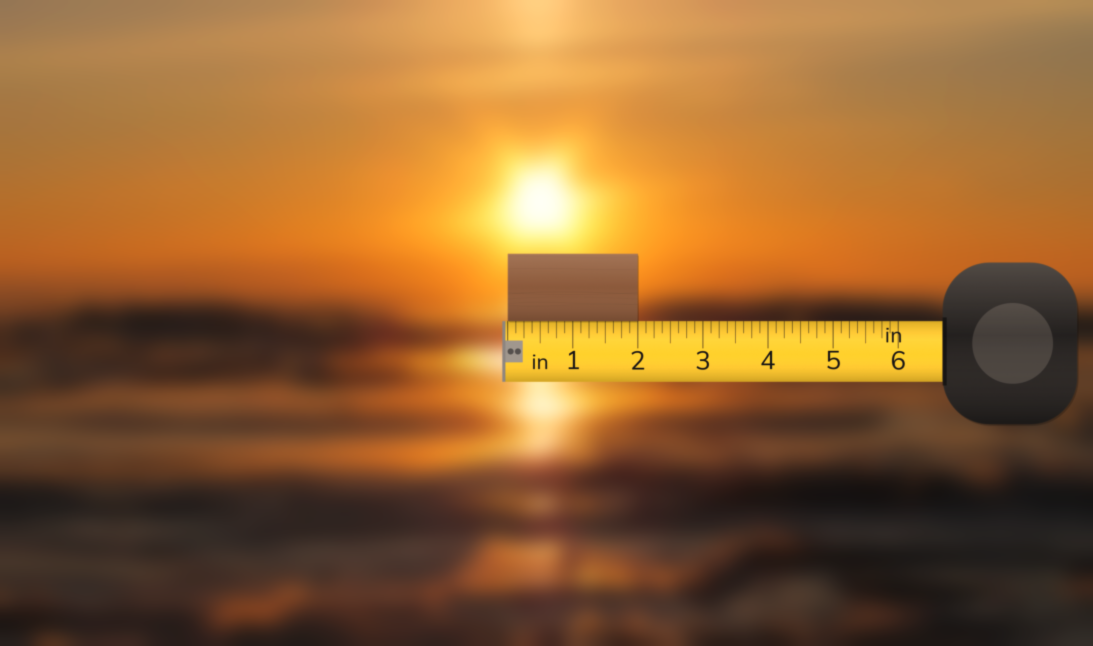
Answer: value=2 unit=in
